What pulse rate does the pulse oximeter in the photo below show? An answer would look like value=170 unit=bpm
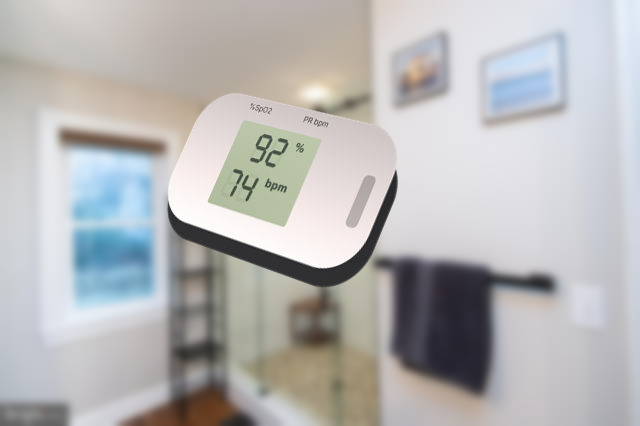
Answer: value=74 unit=bpm
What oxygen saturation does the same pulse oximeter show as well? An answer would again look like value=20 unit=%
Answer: value=92 unit=%
